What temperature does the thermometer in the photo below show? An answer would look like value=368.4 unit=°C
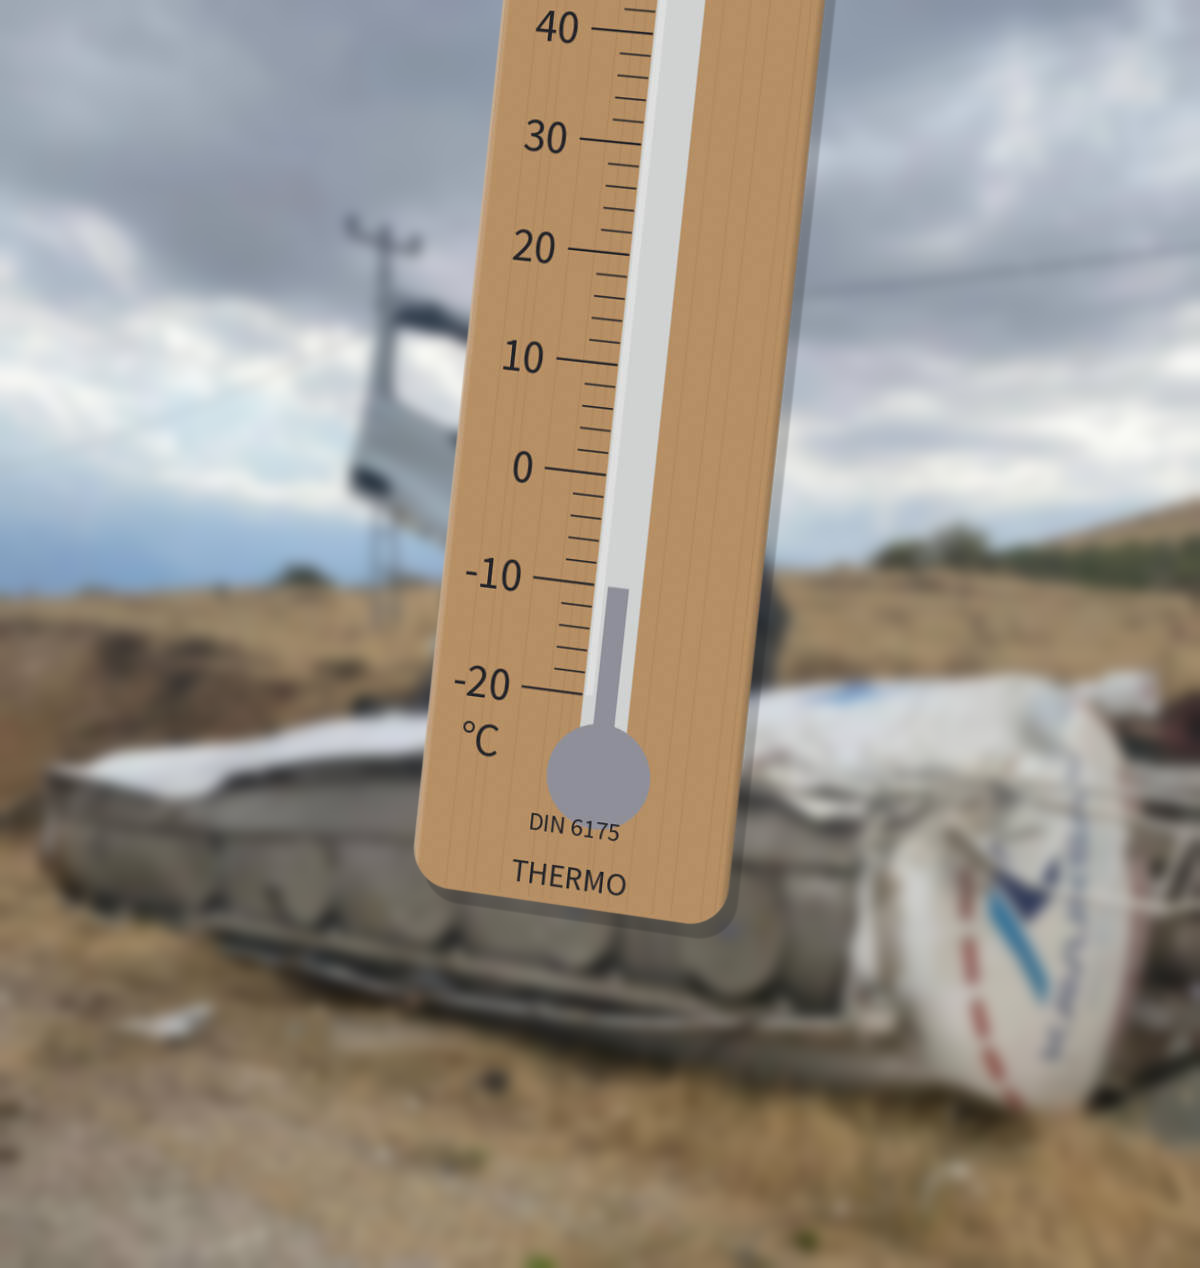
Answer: value=-10 unit=°C
